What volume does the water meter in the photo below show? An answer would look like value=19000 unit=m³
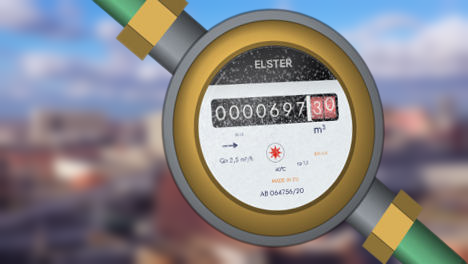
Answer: value=697.30 unit=m³
